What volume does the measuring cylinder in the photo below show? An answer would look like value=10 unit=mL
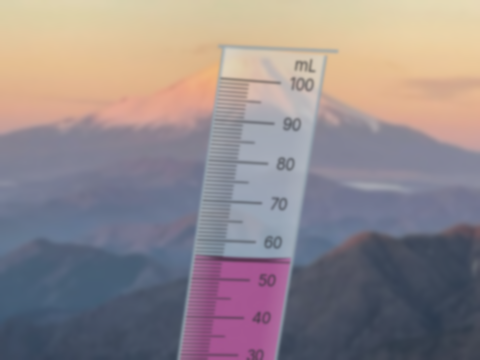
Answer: value=55 unit=mL
